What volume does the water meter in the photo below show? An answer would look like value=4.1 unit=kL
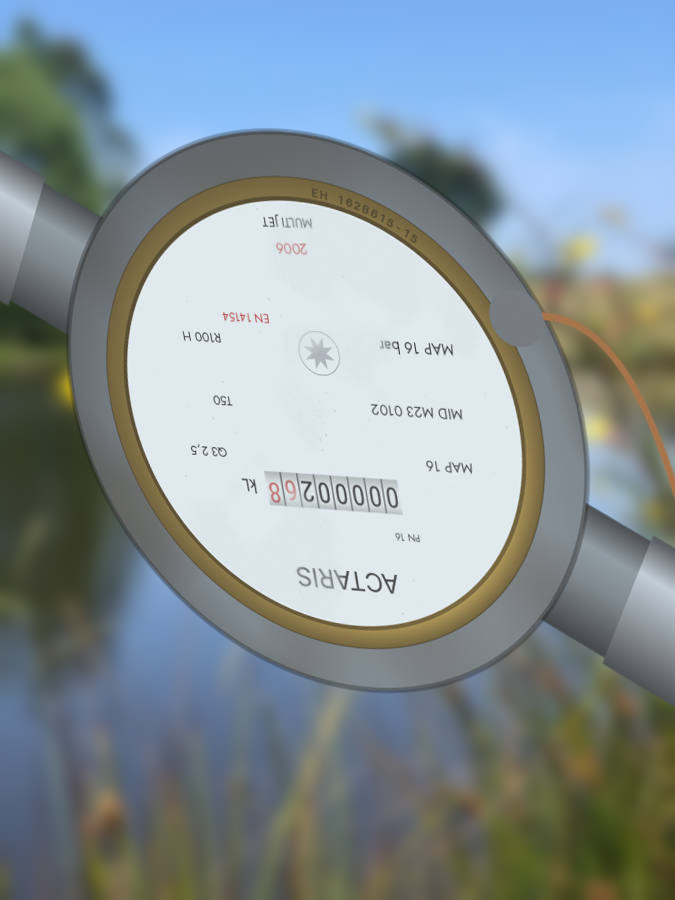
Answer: value=2.68 unit=kL
